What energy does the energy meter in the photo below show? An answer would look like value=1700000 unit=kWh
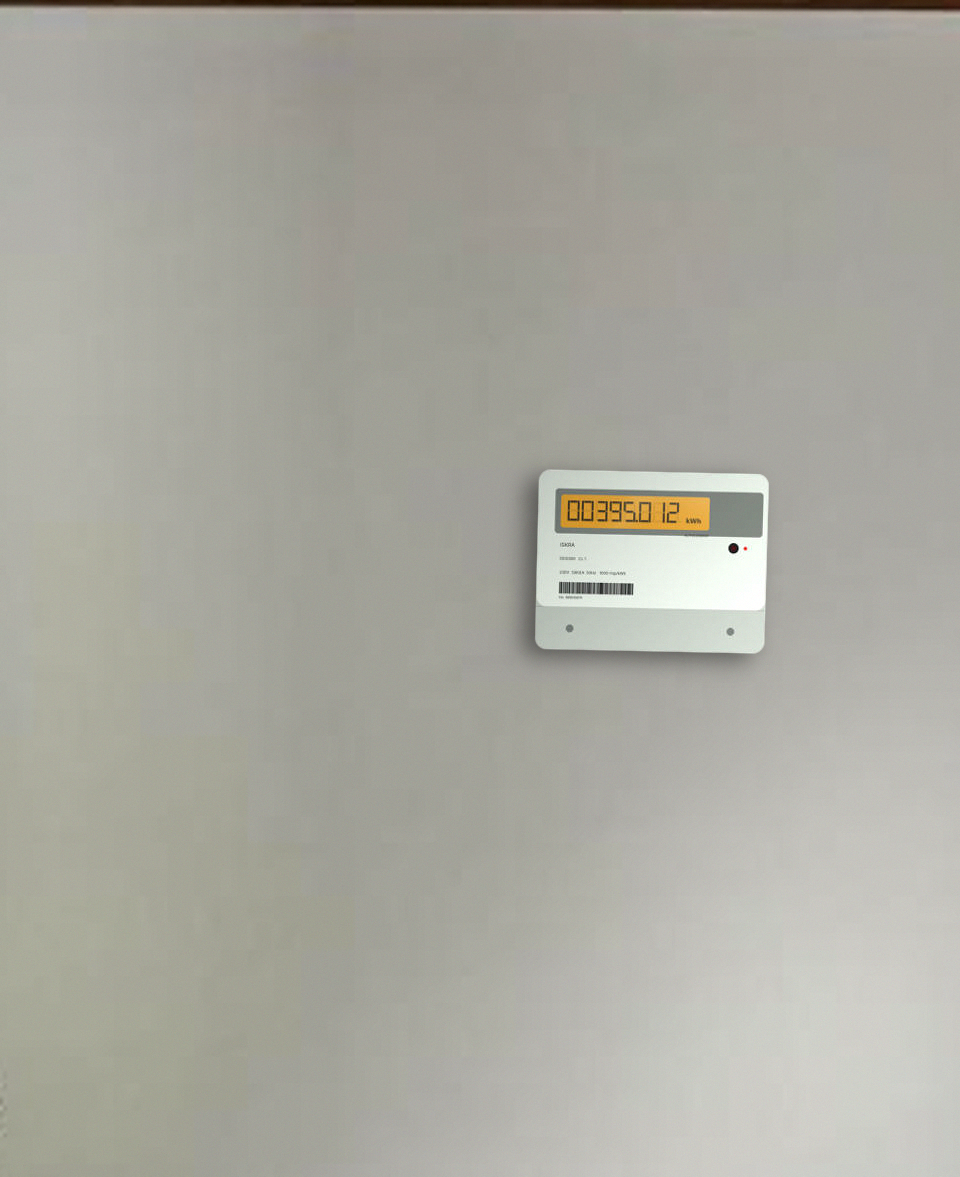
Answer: value=395.012 unit=kWh
